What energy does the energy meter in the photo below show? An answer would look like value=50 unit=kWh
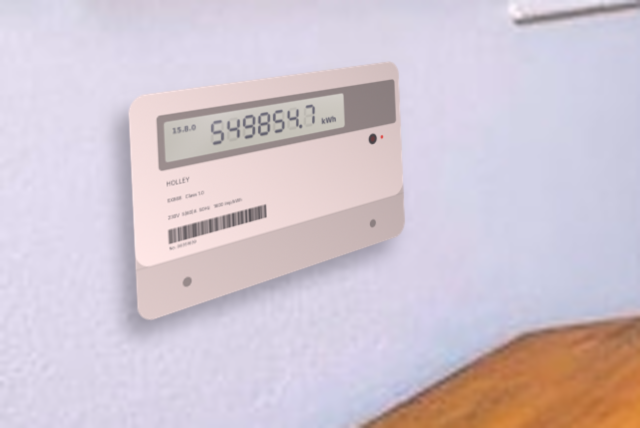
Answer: value=549854.7 unit=kWh
